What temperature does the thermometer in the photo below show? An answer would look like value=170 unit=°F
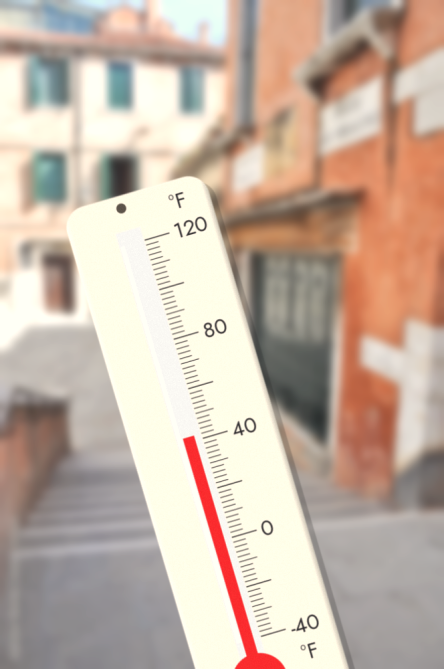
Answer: value=42 unit=°F
